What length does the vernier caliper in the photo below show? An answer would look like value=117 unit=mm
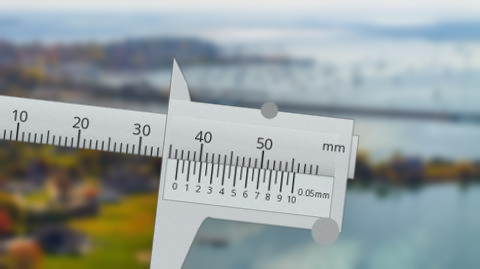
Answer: value=36.4 unit=mm
